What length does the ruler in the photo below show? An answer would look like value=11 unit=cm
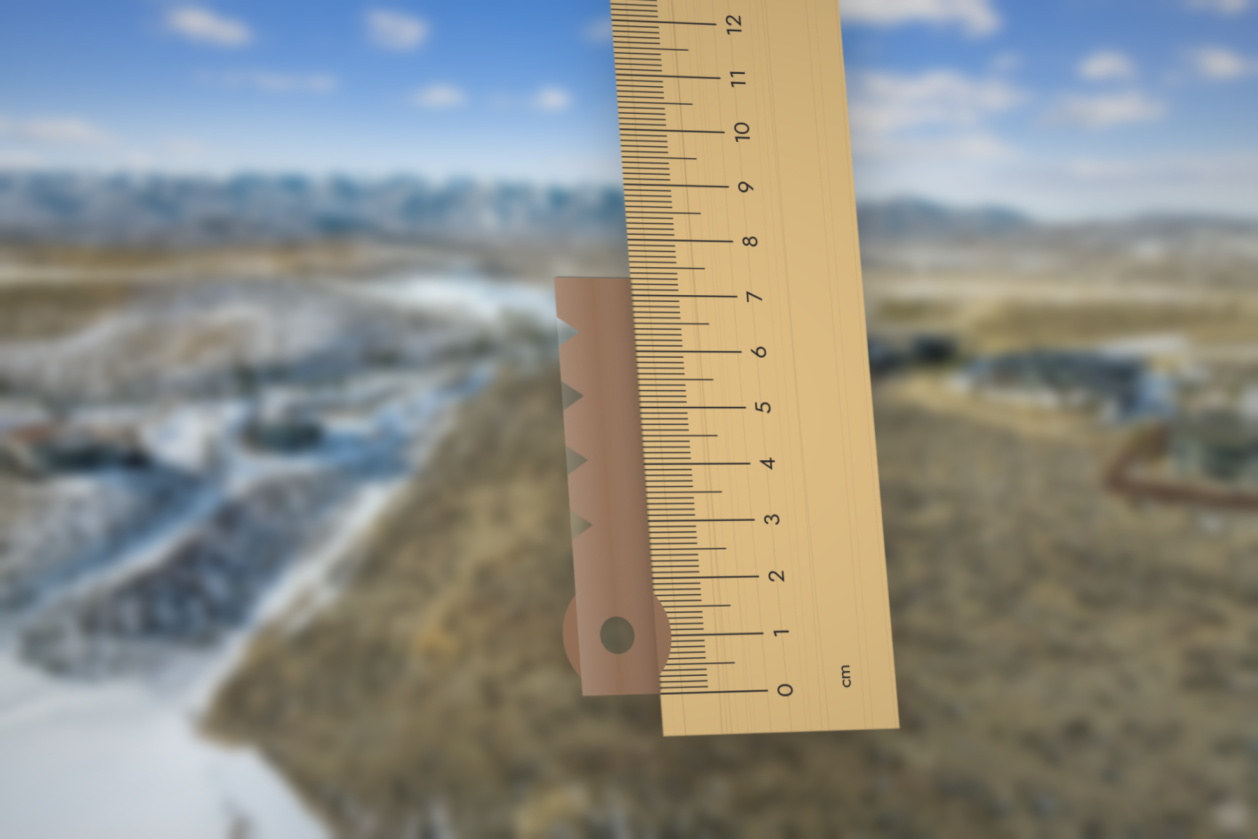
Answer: value=7.3 unit=cm
